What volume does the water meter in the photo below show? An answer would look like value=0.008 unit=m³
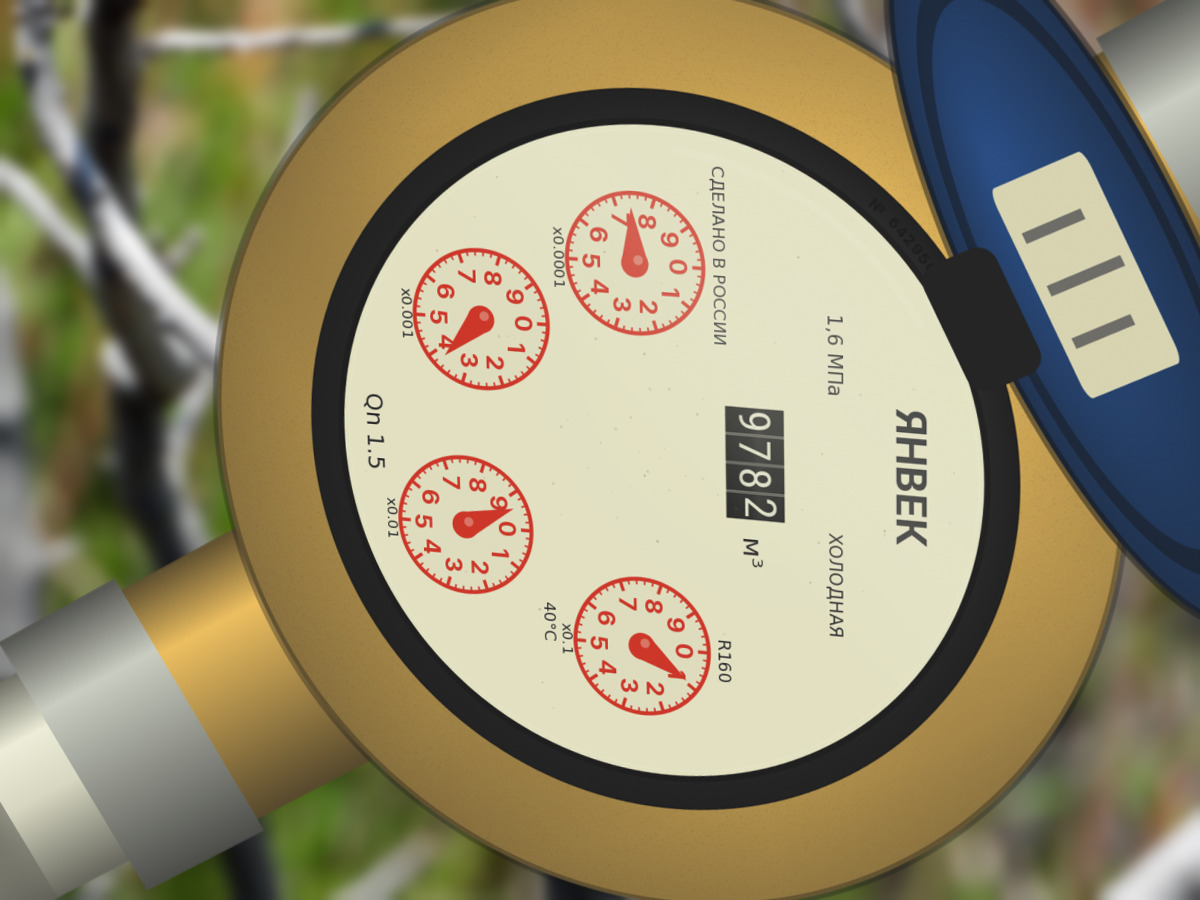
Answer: value=9782.0937 unit=m³
